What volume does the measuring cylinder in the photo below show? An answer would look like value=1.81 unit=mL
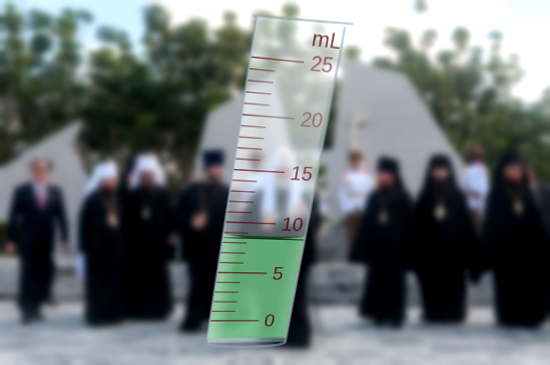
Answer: value=8.5 unit=mL
